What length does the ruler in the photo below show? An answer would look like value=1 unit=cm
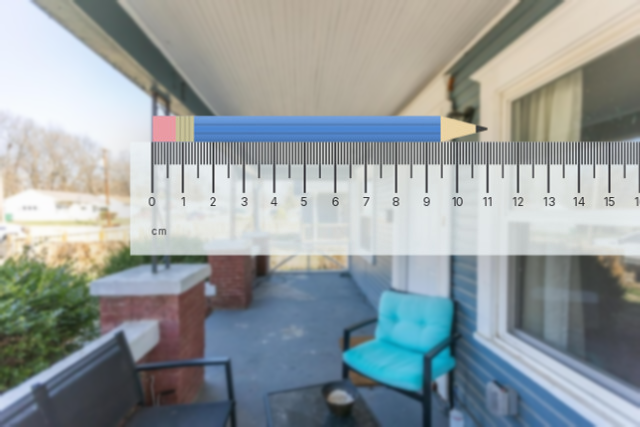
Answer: value=11 unit=cm
